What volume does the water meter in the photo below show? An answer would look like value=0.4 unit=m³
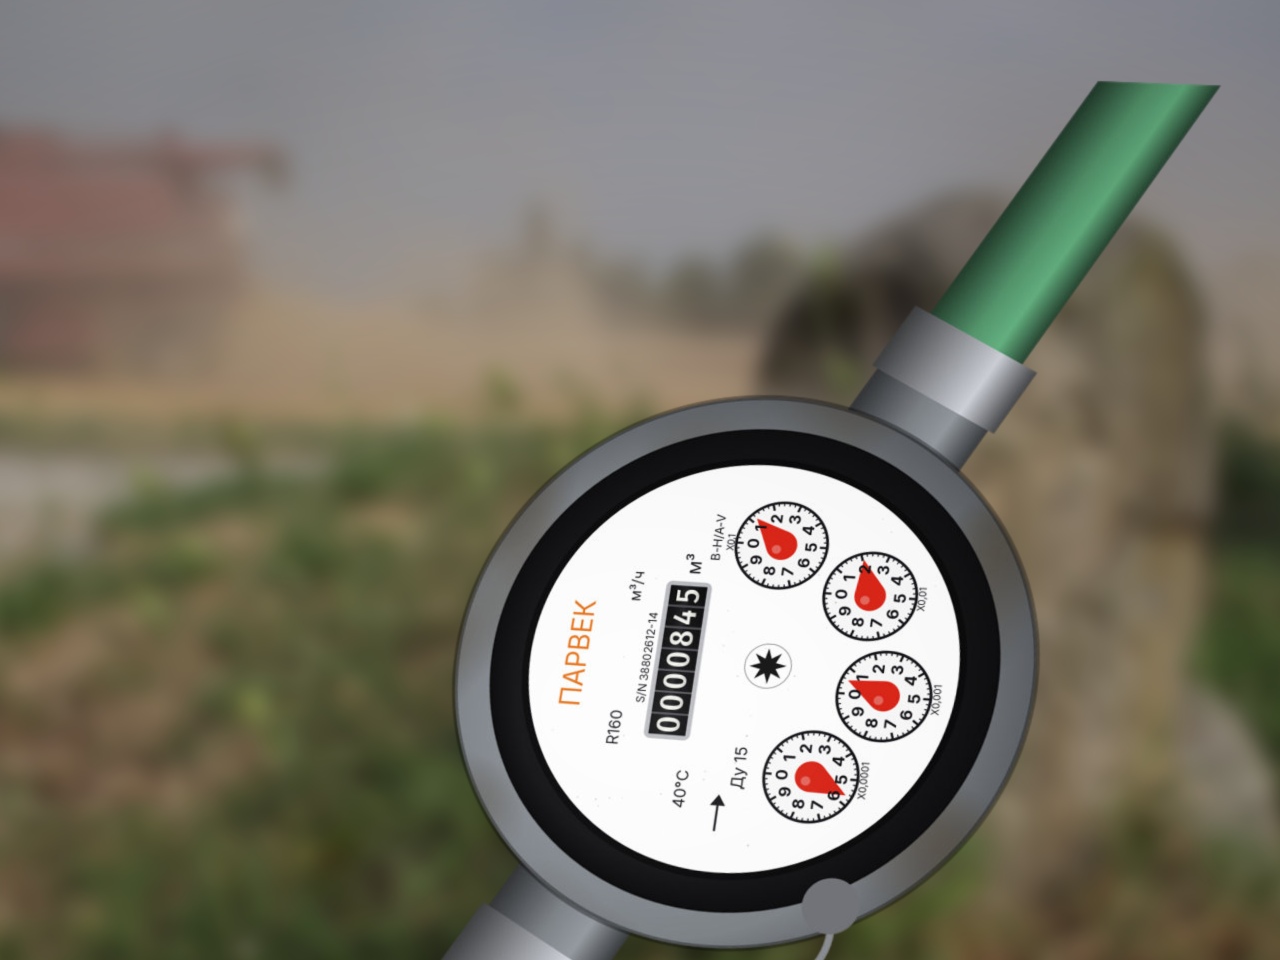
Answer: value=845.1205 unit=m³
